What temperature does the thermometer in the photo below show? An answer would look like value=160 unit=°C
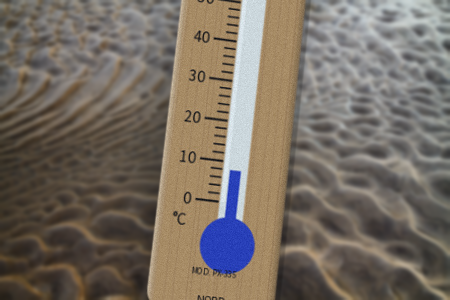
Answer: value=8 unit=°C
